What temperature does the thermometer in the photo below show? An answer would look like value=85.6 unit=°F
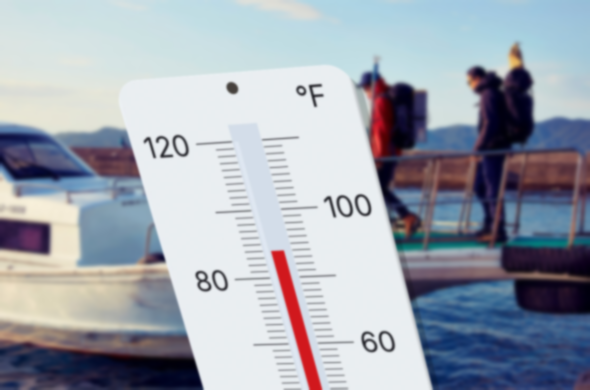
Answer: value=88 unit=°F
